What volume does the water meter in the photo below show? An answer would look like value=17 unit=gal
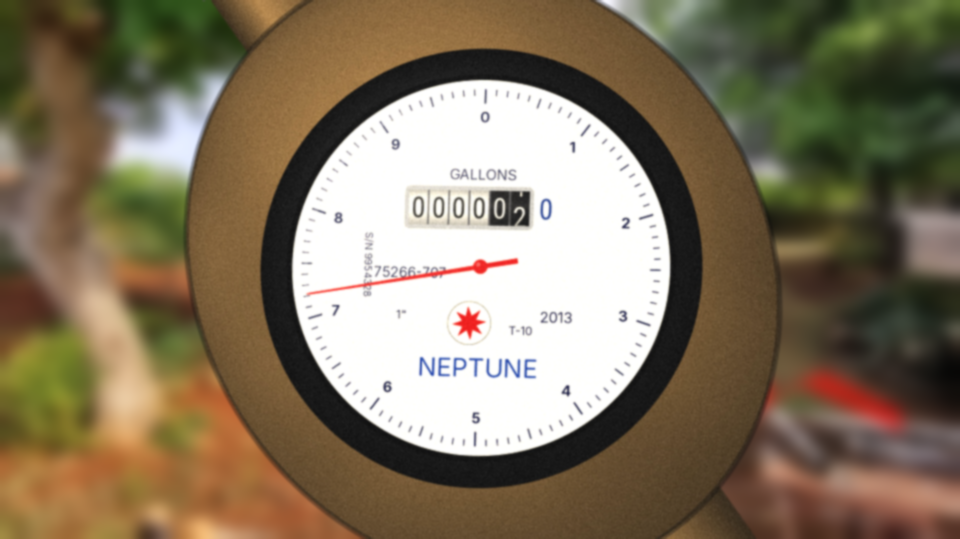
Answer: value=17.2 unit=gal
